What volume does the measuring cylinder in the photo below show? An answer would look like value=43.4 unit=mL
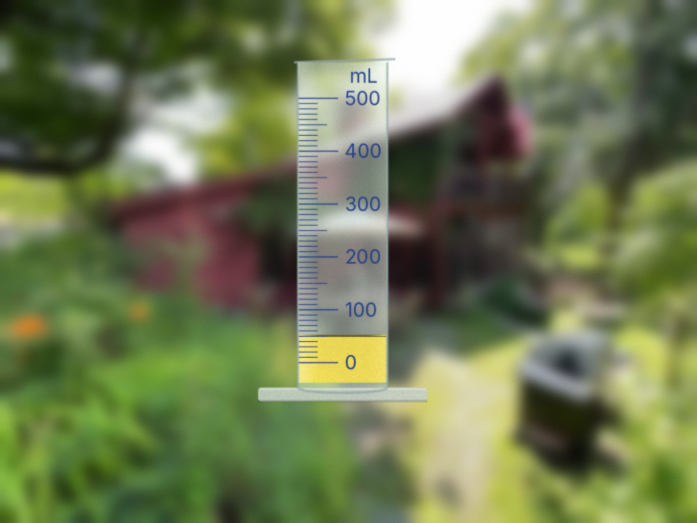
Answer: value=50 unit=mL
